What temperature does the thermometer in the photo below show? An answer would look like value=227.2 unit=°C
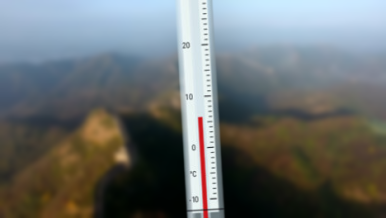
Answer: value=6 unit=°C
